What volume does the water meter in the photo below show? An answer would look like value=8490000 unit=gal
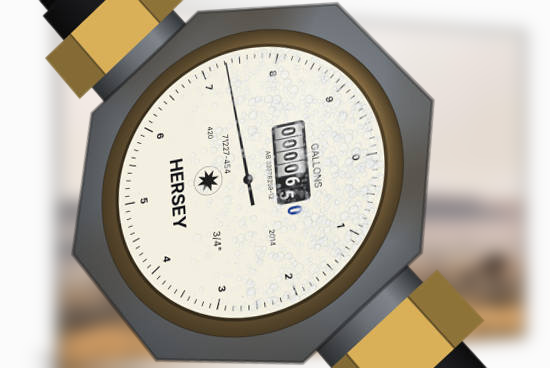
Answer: value=647.3 unit=gal
